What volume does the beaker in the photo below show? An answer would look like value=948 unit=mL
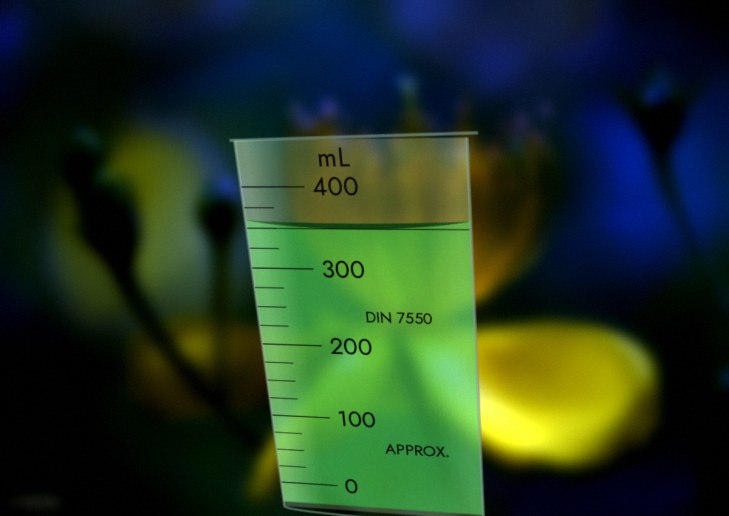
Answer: value=350 unit=mL
